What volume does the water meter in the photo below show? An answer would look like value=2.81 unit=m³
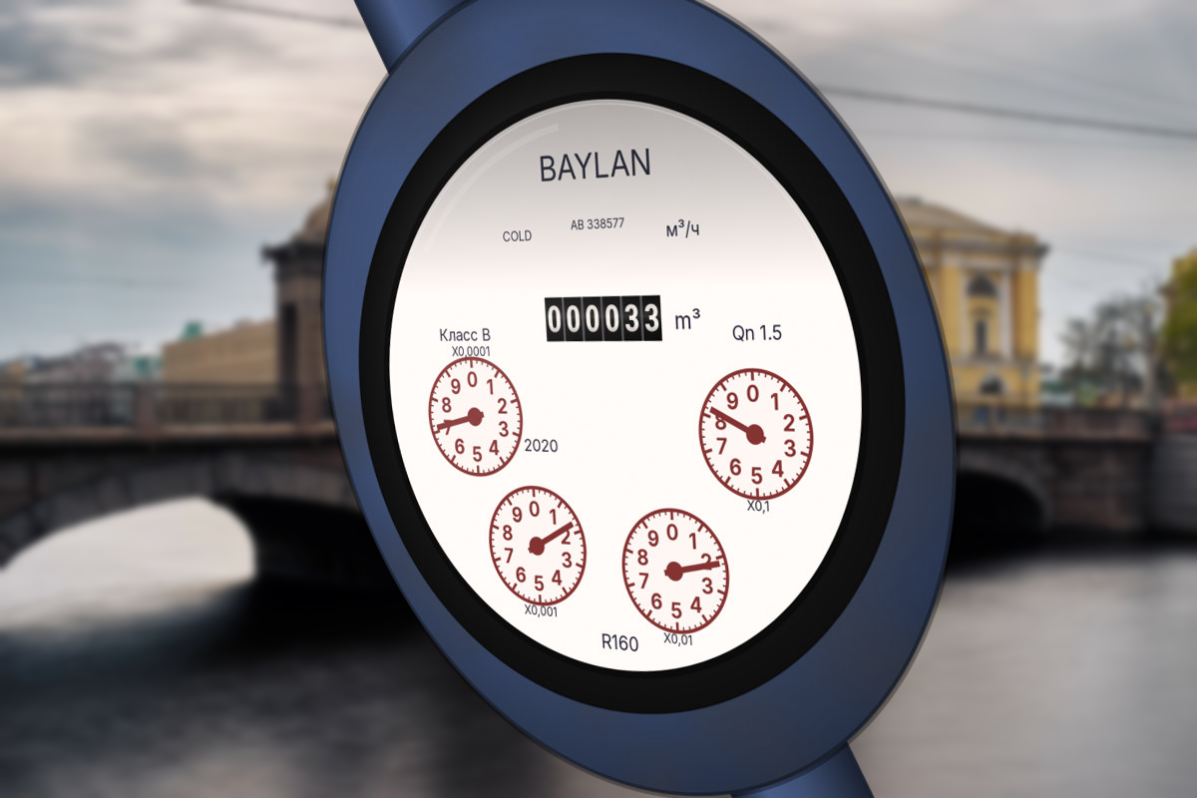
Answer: value=33.8217 unit=m³
